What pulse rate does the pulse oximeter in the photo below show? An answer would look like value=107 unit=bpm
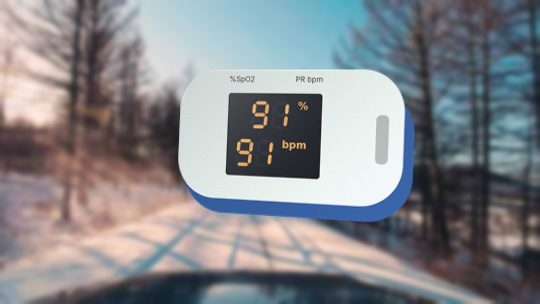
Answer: value=91 unit=bpm
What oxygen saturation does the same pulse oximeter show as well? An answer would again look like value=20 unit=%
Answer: value=91 unit=%
